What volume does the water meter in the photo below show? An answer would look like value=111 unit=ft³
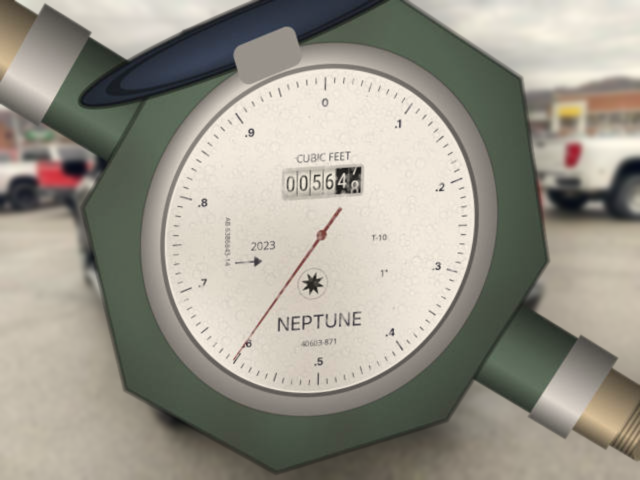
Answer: value=5647.60 unit=ft³
